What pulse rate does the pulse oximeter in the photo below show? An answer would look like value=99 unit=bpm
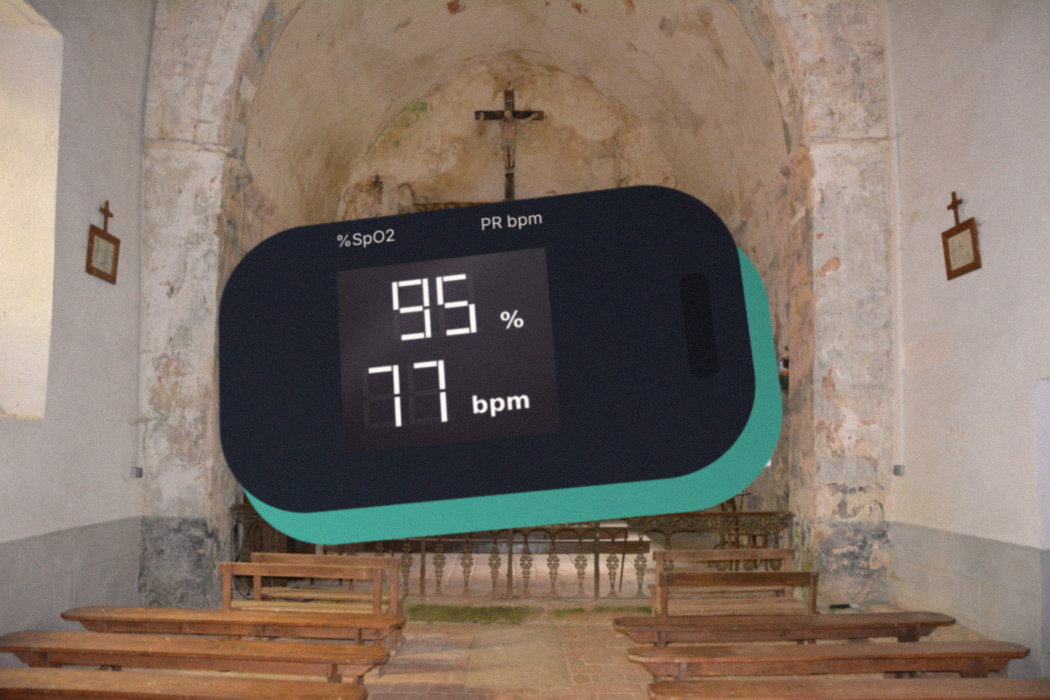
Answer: value=77 unit=bpm
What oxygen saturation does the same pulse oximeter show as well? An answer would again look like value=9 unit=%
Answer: value=95 unit=%
